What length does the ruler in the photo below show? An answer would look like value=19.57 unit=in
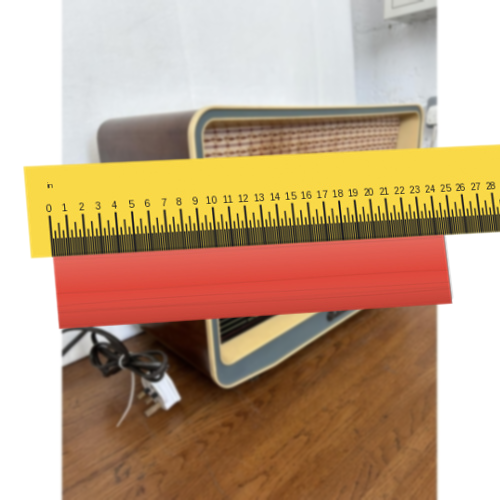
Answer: value=24.5 unit=in
